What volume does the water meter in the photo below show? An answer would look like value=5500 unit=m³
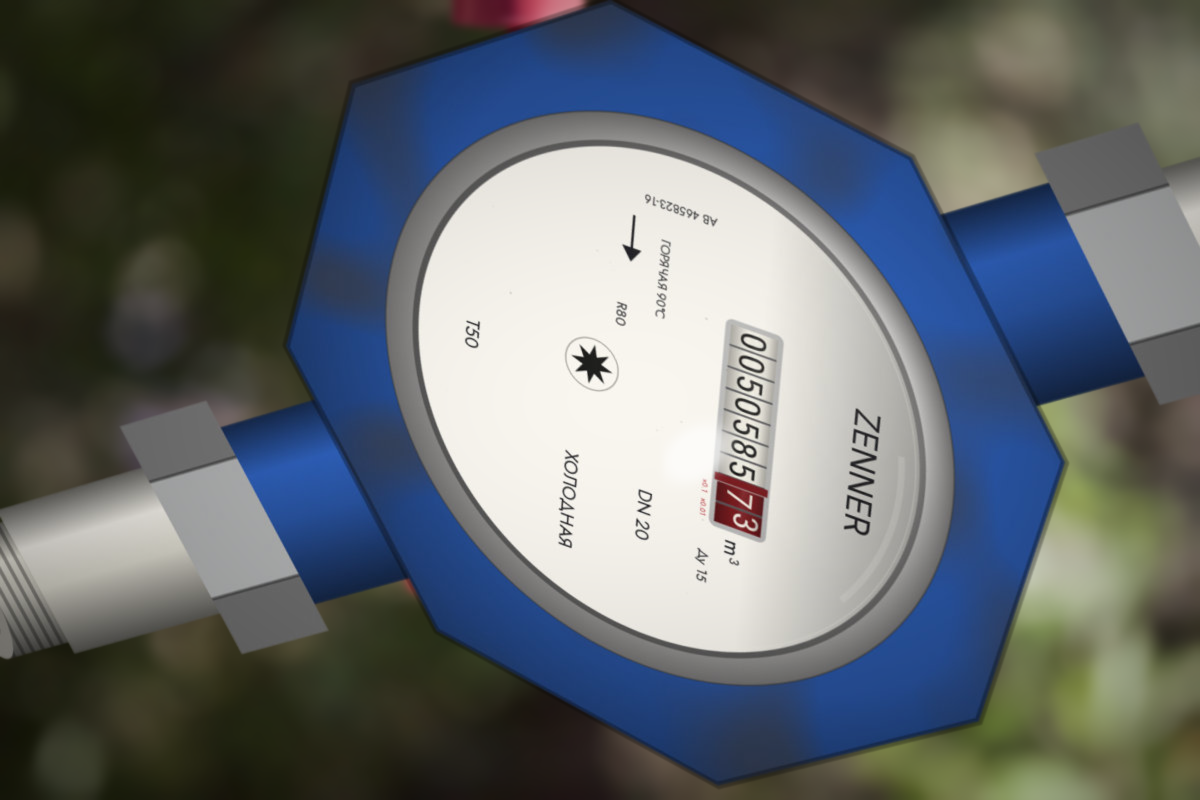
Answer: value=50585.73 unit=m³
